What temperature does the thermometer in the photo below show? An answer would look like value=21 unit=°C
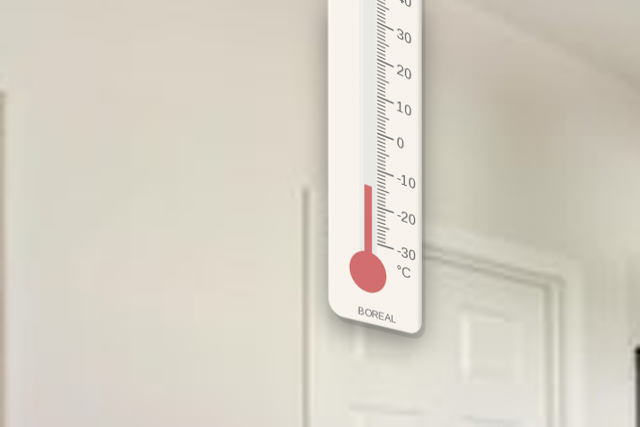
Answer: value=-15 unit=°C
